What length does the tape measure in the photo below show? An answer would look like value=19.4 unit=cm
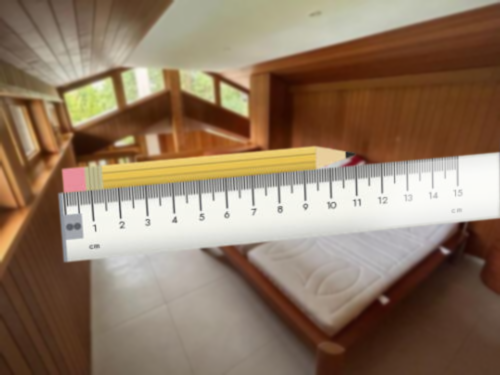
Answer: value=11 unit=cm
